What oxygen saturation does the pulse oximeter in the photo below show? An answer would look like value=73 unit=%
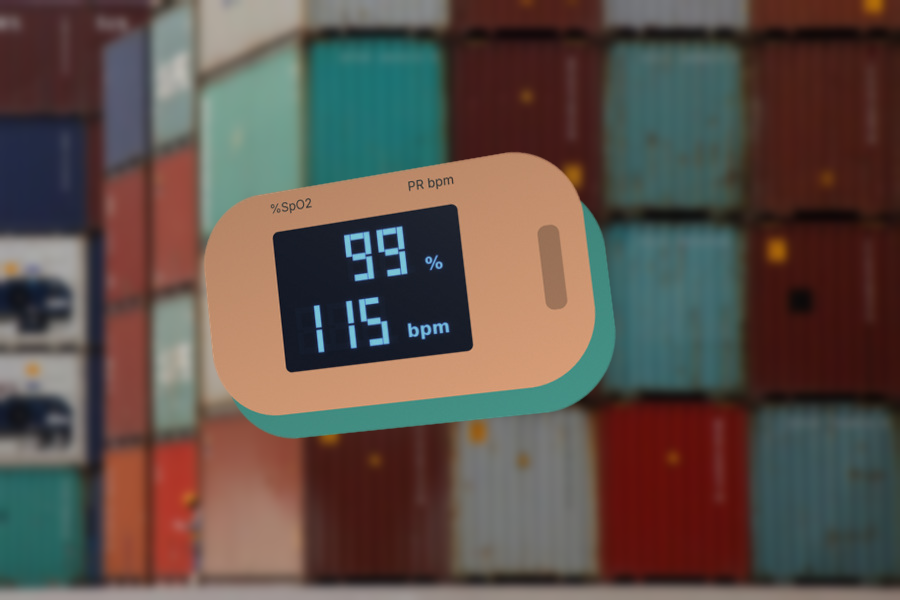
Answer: value=99 unit=%
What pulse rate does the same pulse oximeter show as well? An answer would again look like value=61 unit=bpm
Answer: value=115 unit=bpm
